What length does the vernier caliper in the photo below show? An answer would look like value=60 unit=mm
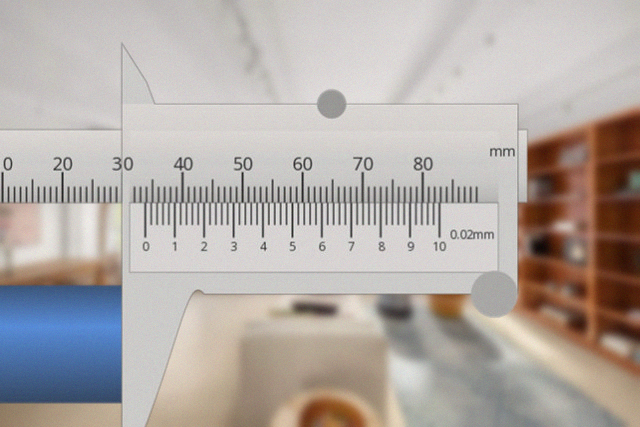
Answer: value=33.8 unit=mm
